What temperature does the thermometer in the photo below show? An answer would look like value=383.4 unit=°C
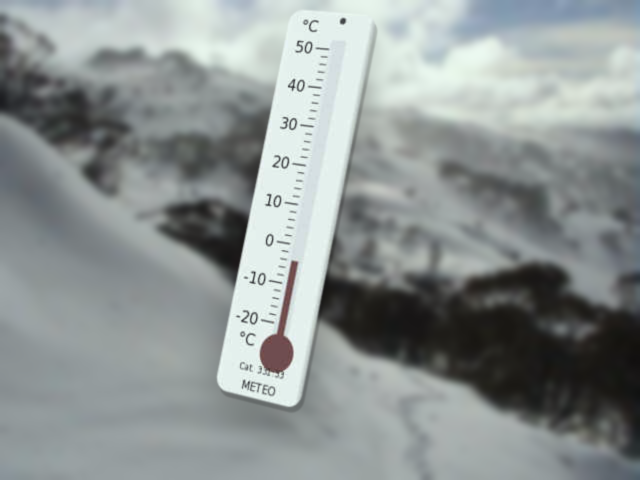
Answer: value=-4 unit=°C
